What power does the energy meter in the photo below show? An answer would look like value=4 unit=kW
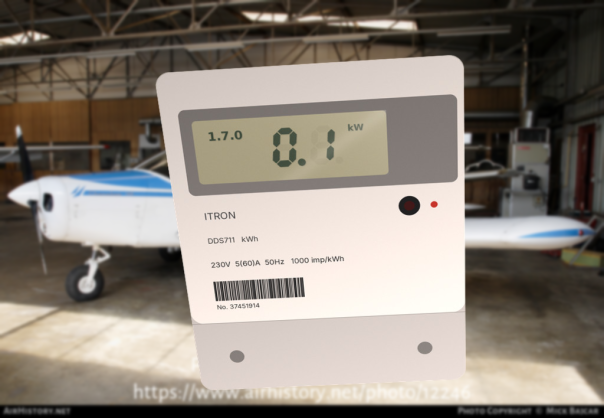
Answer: value=0.1 unit=kW
